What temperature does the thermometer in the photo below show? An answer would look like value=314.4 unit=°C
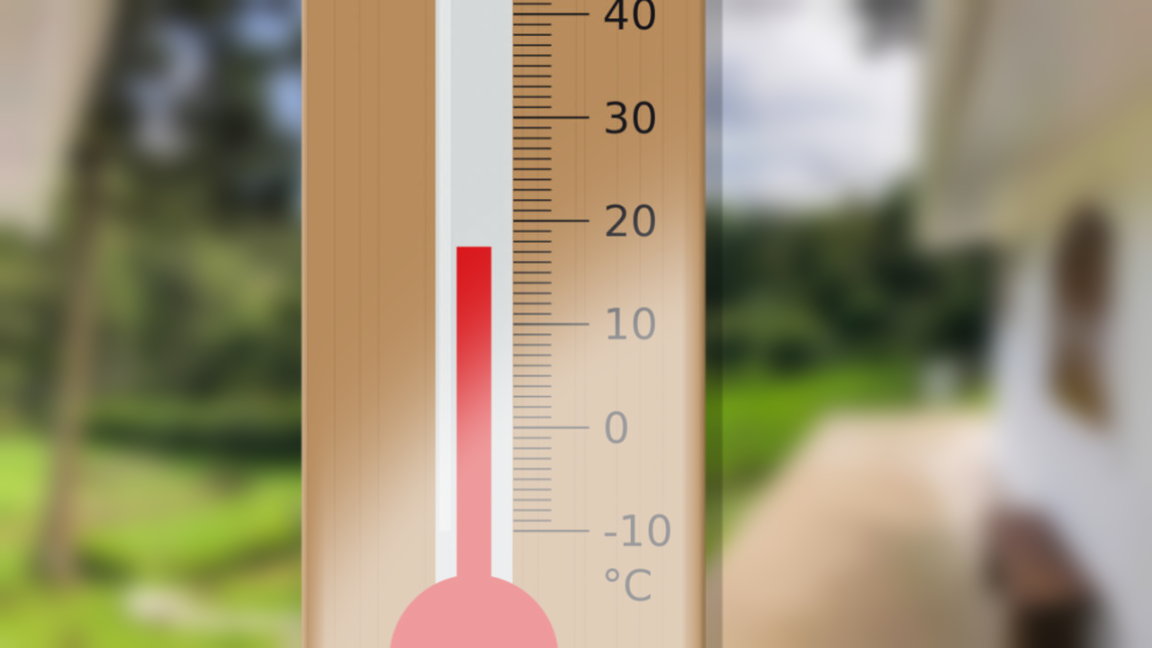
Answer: value=17.5 unit=°C
